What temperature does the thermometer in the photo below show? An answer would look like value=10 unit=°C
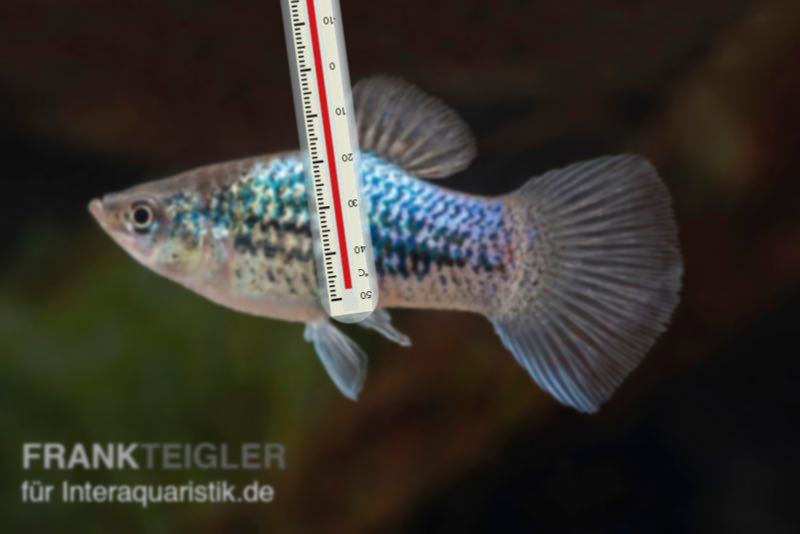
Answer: value=48 unit=°C
